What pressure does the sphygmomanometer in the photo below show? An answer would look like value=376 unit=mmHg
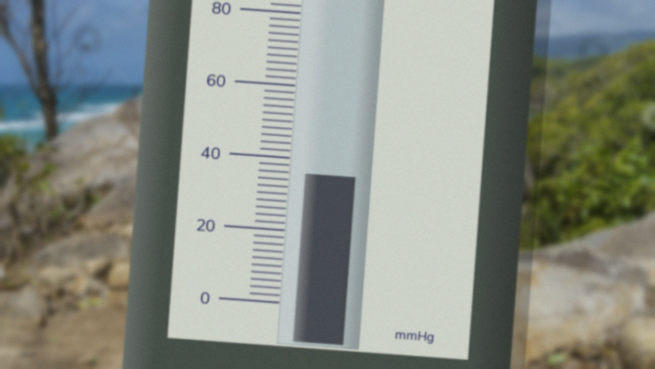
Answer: value=36 unit=mmHg
